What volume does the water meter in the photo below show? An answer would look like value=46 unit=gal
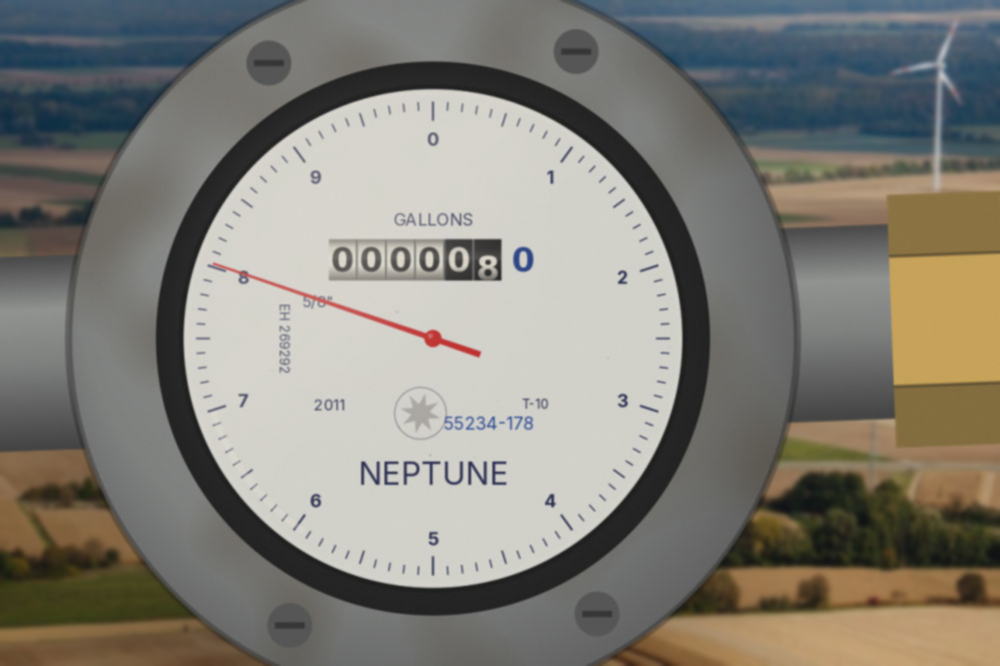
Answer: value=78.0 unit=gal
